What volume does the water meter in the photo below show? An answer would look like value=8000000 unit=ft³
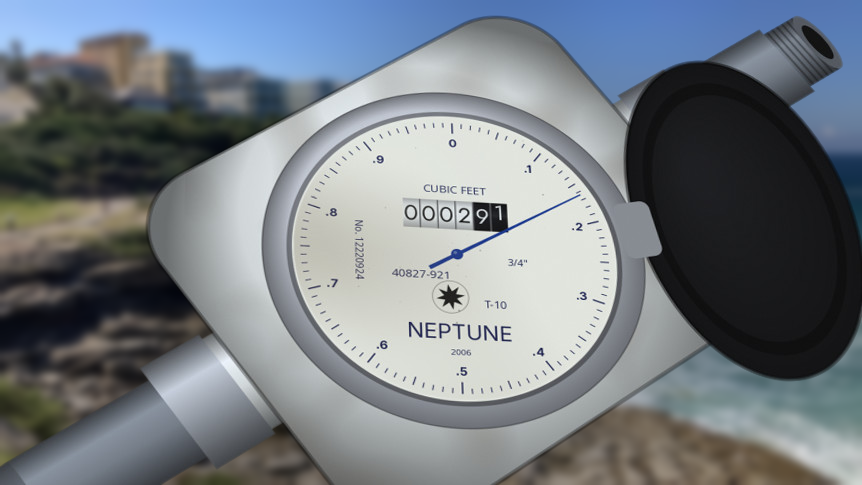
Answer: value=291.16 unit=ft³
